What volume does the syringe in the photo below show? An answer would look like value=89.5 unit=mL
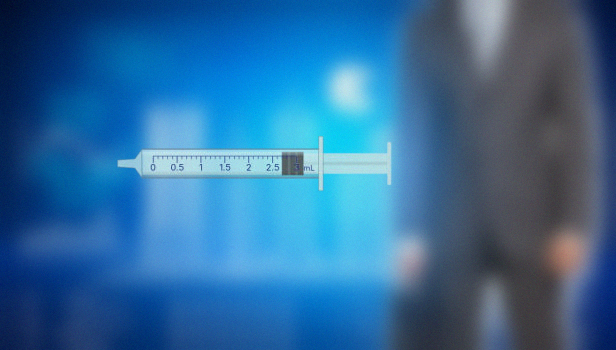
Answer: value=2.7 unit=mL
